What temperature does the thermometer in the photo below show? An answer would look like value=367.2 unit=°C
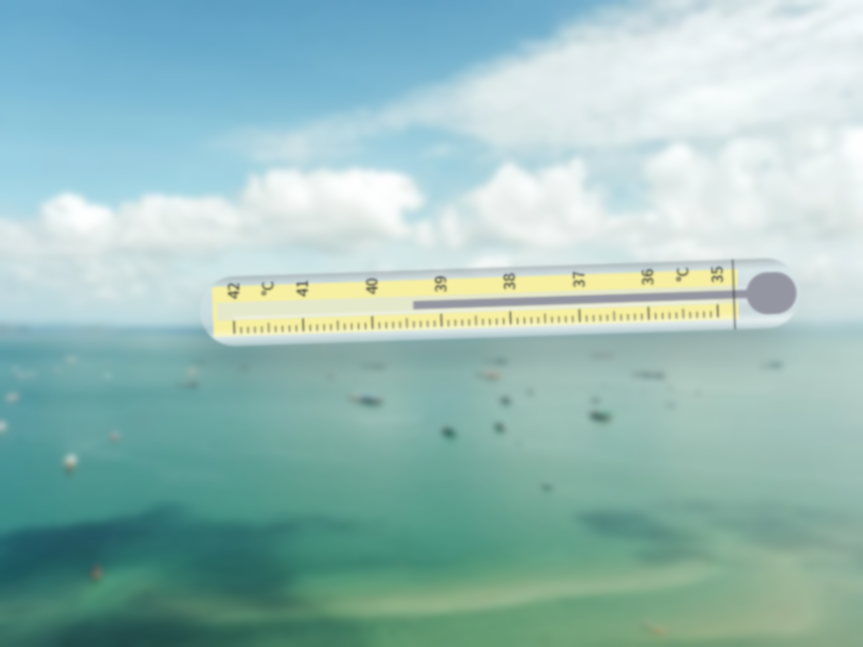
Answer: value=39.4 unit=°C
